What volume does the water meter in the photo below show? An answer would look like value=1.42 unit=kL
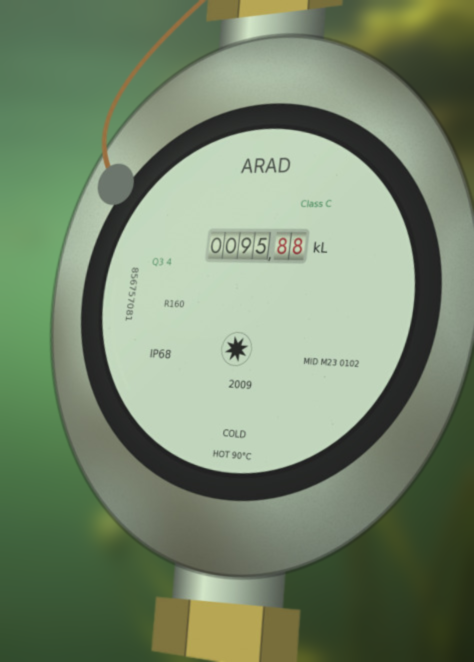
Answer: value=95.88 unit=kL
